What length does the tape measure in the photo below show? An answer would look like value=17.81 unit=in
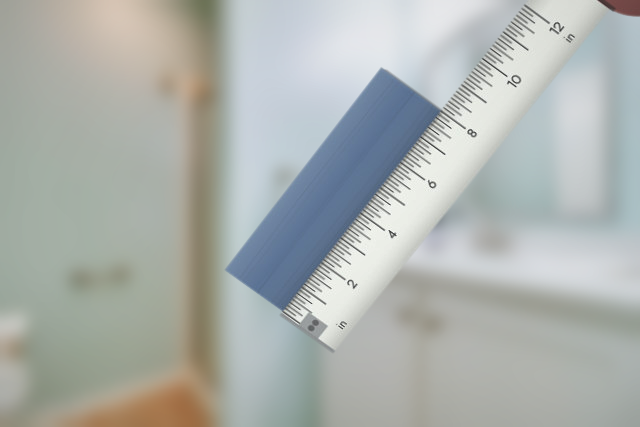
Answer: value=8 unit=in
